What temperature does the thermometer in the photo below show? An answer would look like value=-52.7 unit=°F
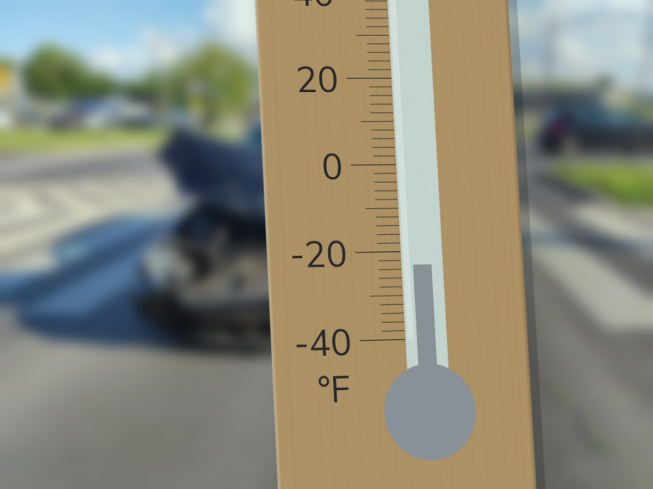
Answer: value=-23 unit=°F
